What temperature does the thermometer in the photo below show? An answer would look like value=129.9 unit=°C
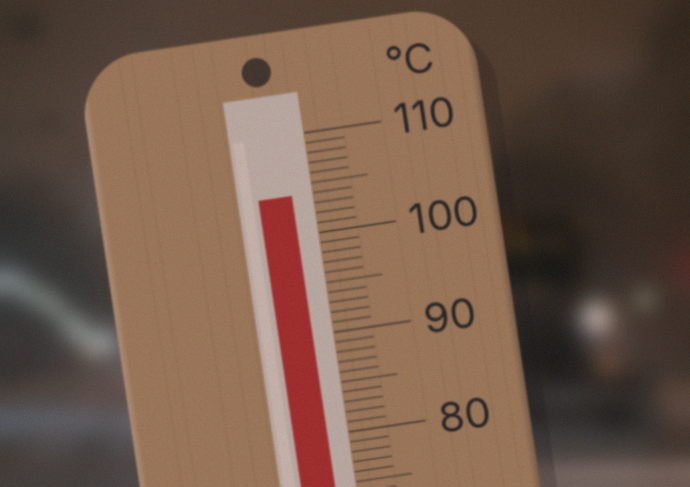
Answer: value=104 unit=°C
